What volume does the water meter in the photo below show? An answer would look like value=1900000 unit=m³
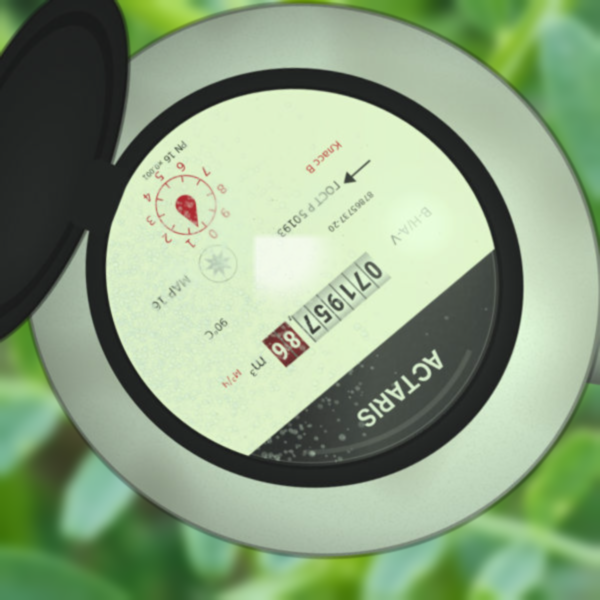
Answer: value=71957.860 unit=m³
